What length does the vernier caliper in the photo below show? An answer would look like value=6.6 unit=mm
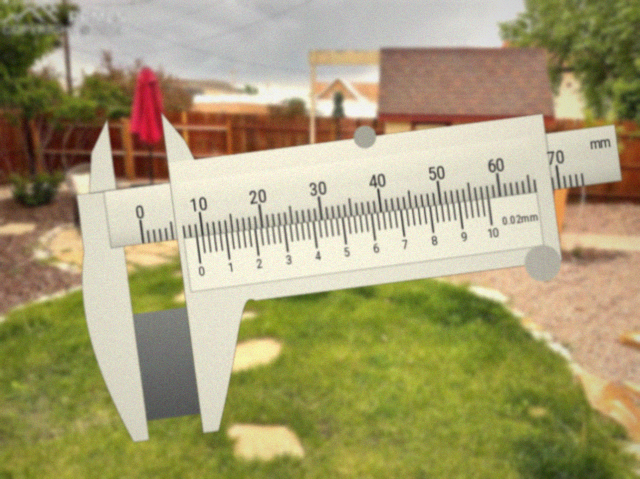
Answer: value=9.0 unit=mm
